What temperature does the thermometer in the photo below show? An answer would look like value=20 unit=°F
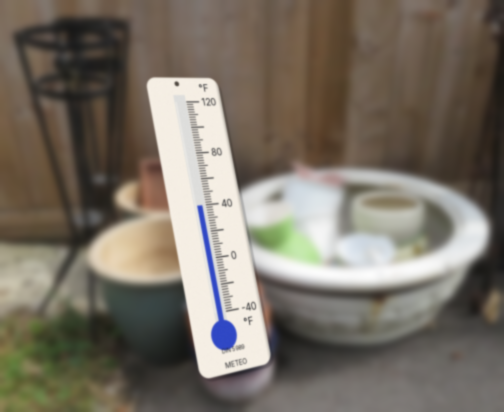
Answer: value=40 unit=°F
